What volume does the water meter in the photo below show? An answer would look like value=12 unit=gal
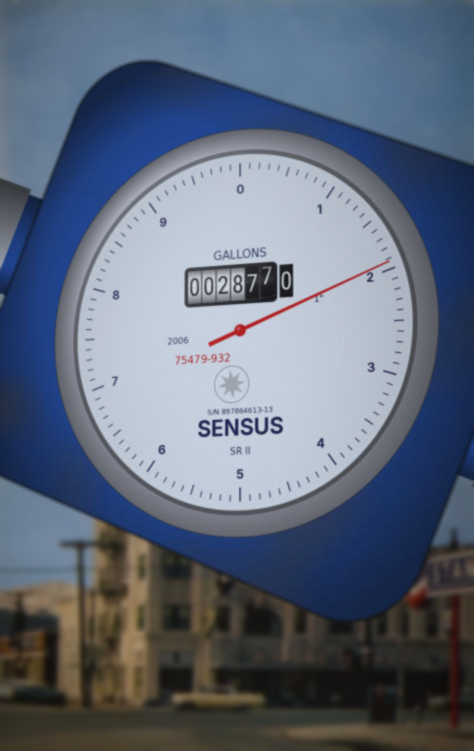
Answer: value=28771.9 unit=gal
